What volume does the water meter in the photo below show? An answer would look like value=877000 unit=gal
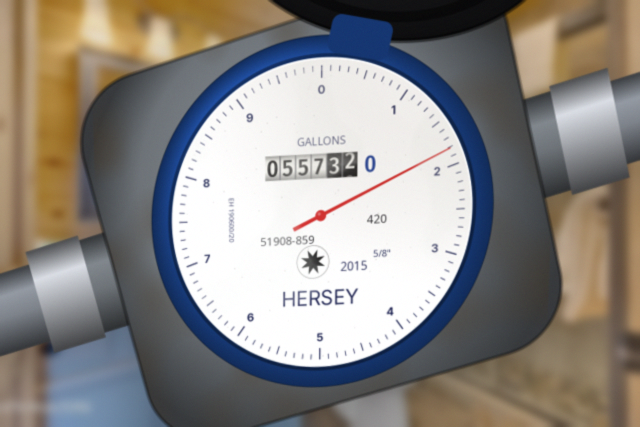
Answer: value=557321.8 unit=gal
